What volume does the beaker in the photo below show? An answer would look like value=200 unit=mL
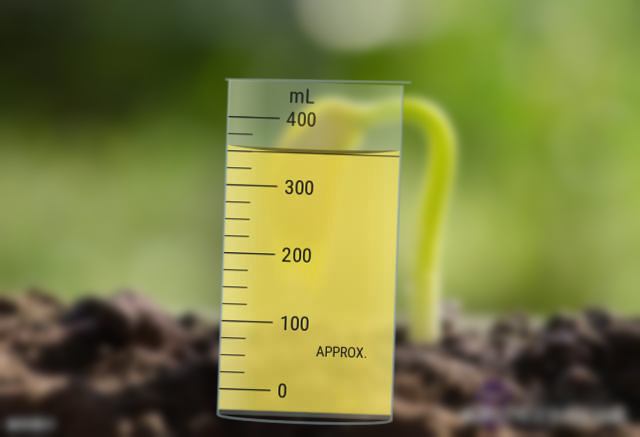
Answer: value=350 unit=mL
